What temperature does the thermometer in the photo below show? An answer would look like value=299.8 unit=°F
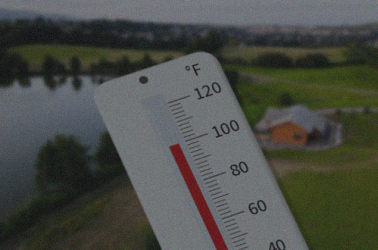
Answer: value=100 unit=°F
